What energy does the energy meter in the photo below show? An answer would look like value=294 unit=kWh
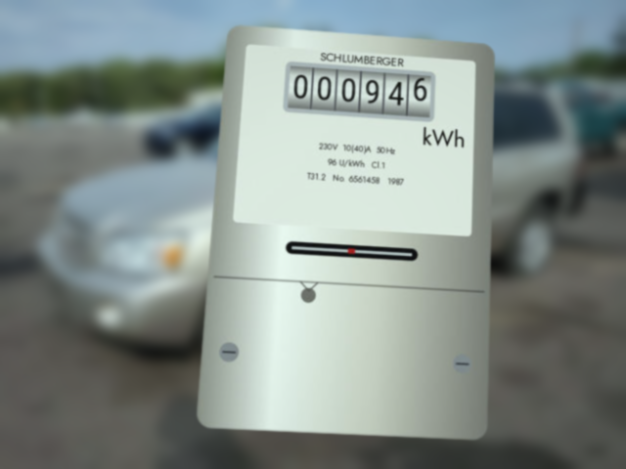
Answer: value=946 unit=kWh
